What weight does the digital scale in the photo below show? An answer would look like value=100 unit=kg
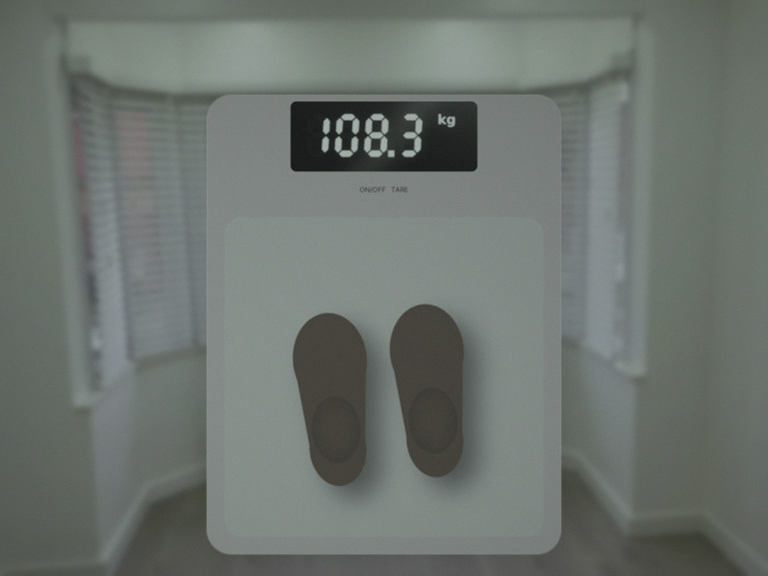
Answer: value=108.3 unit=kg
